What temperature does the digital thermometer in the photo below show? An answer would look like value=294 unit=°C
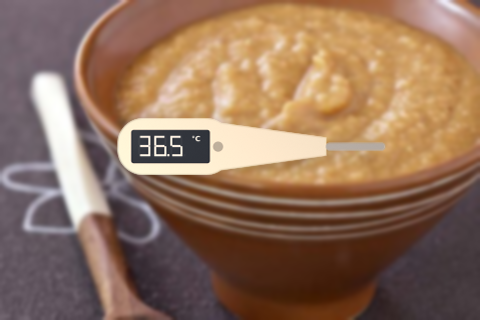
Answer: value=36.5 unit=°C
